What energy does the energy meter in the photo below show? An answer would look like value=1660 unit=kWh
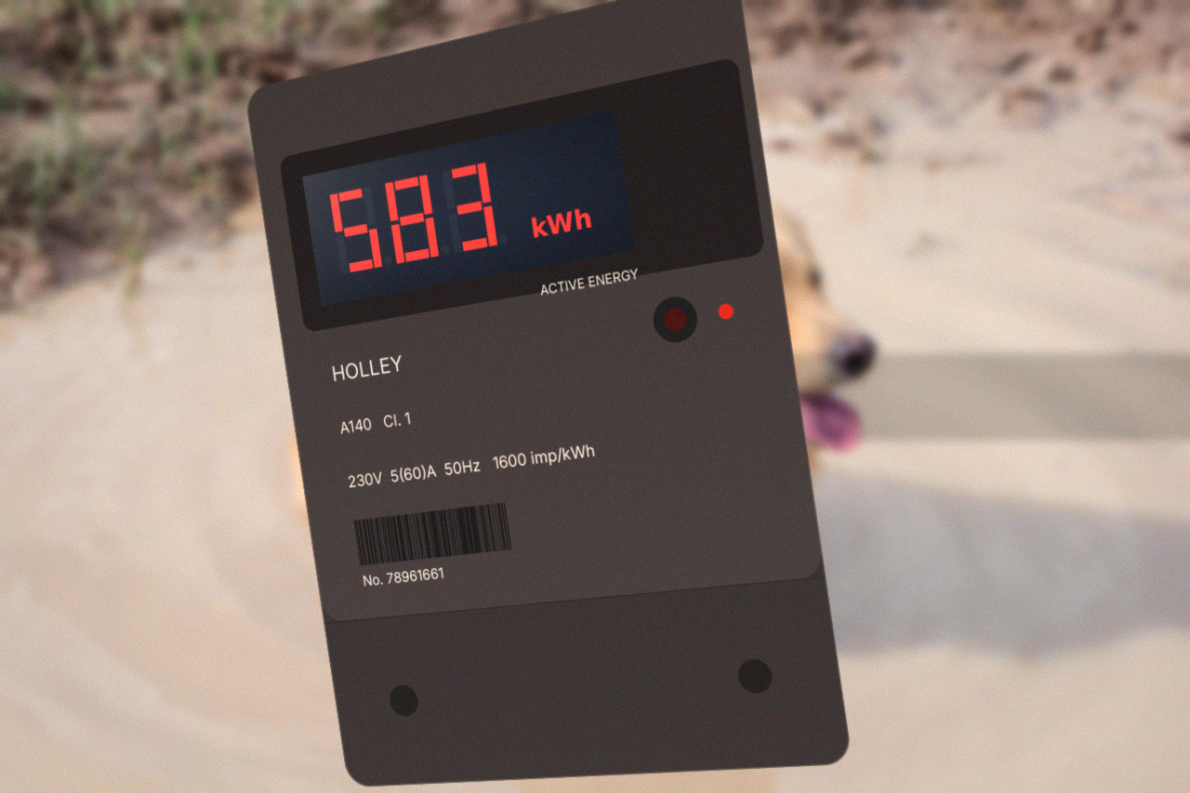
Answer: value=583 unit=kWh
